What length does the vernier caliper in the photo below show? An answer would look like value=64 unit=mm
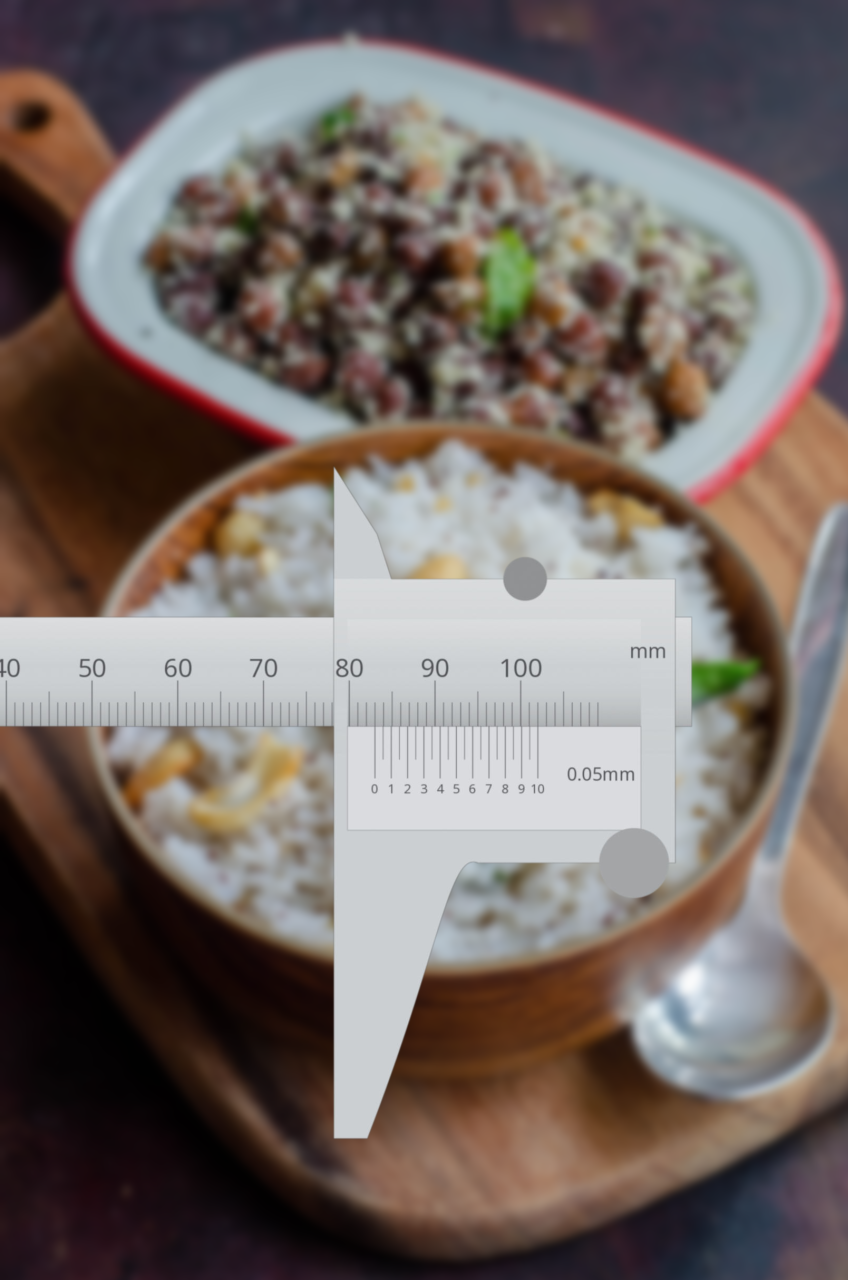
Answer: value=83.0 unit=mm
